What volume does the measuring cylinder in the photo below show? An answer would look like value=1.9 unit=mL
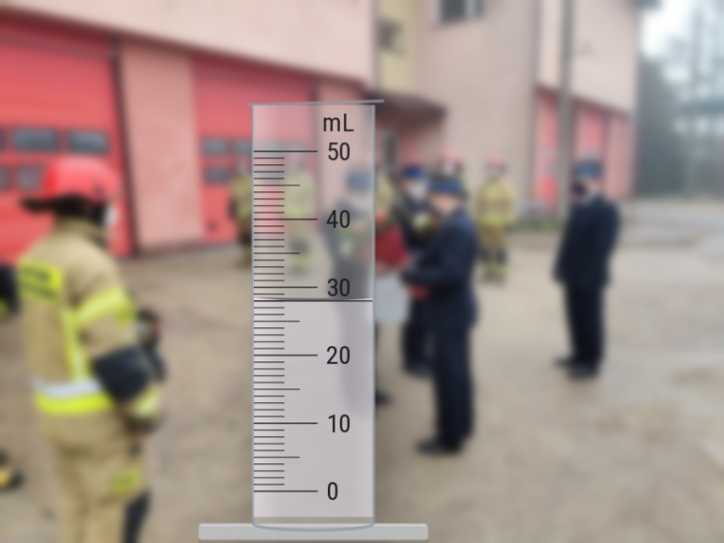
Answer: value=28 unit=mL
